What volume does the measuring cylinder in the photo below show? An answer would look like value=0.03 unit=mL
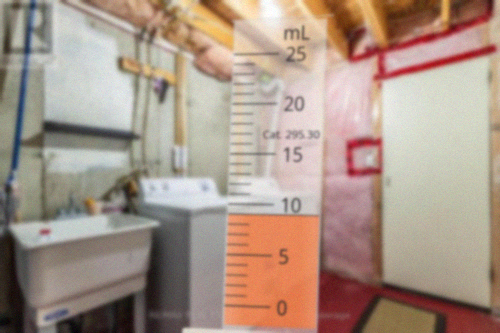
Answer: value=9 unit=mL
